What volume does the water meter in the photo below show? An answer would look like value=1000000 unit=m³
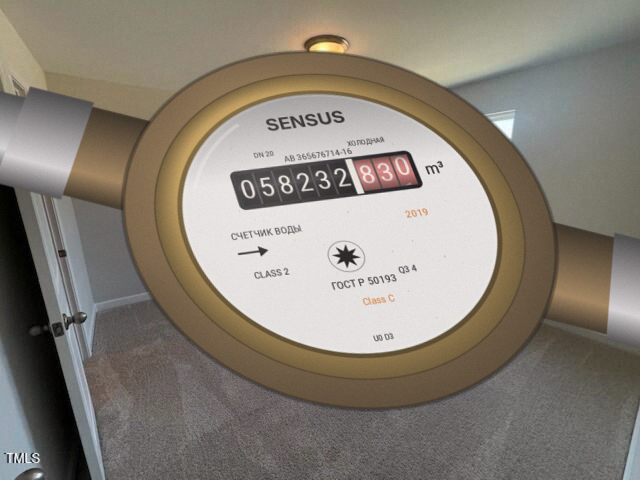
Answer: value=58232.830 unit=m³
